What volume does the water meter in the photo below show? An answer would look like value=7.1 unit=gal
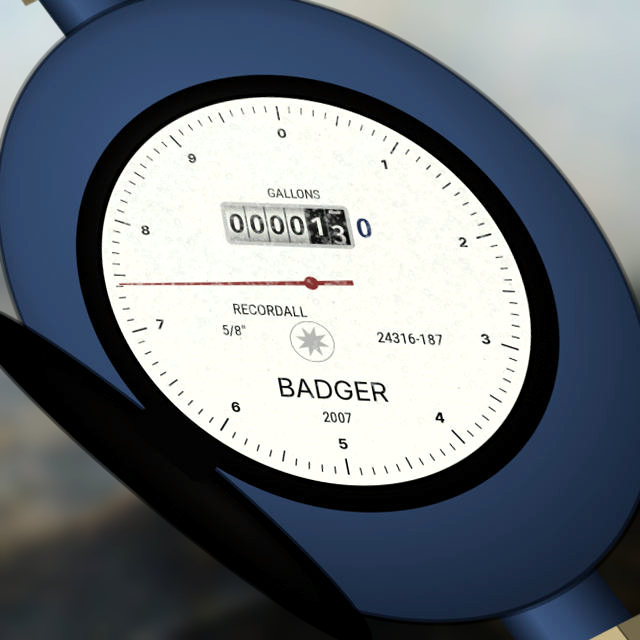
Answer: value=127.4 unit=gal
